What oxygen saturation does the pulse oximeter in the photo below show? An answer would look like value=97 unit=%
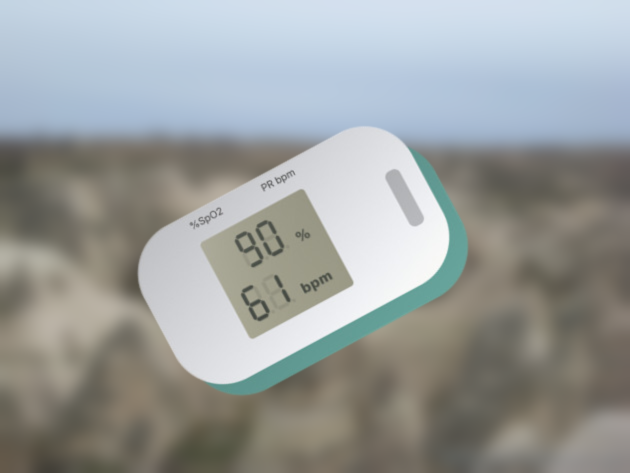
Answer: value=90 unit=%
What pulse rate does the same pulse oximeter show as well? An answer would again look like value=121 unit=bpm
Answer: value=61 unit=bpm
